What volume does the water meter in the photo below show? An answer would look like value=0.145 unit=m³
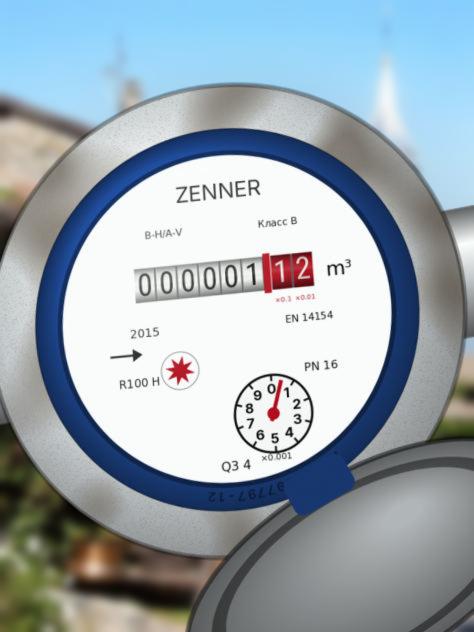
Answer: value=1.120 unit=m³
